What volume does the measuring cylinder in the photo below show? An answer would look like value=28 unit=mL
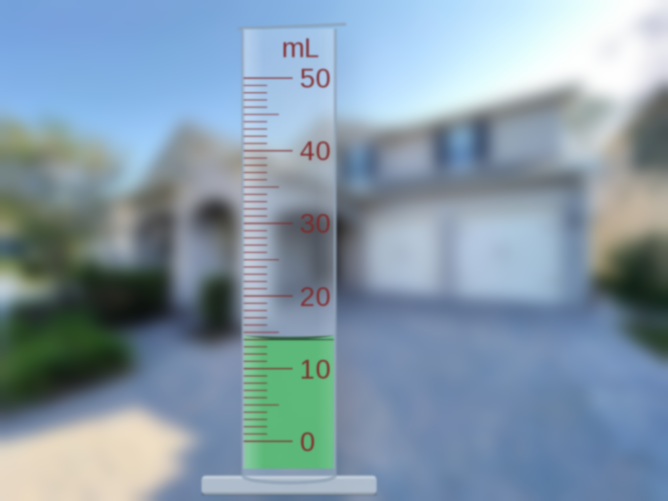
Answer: value=14 unit=mL
